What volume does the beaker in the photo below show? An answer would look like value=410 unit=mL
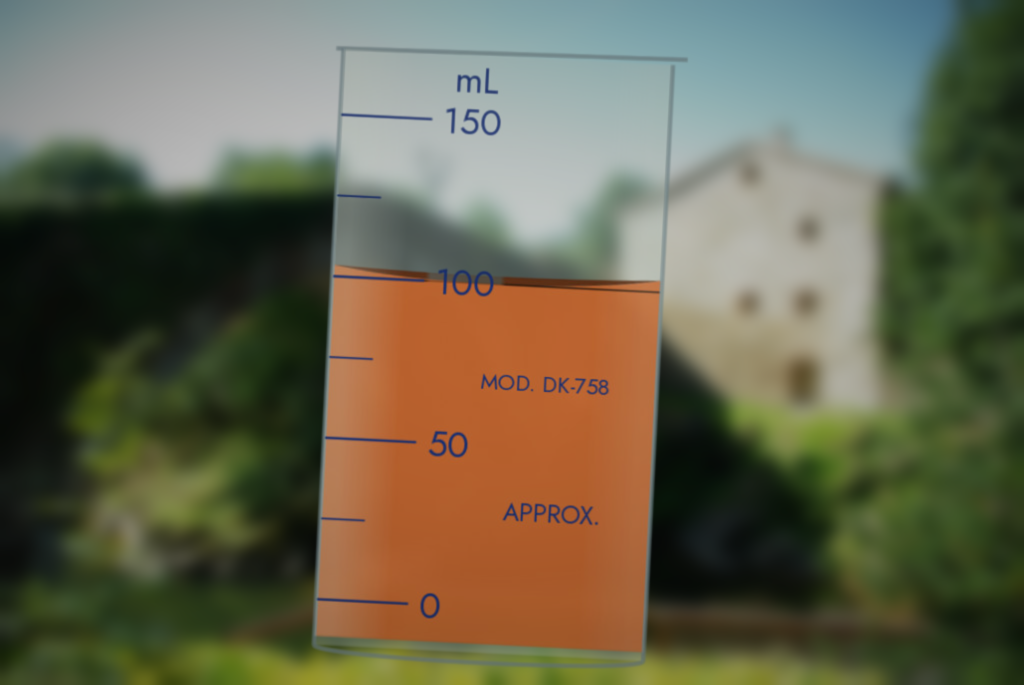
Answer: value=100 unit=mL
